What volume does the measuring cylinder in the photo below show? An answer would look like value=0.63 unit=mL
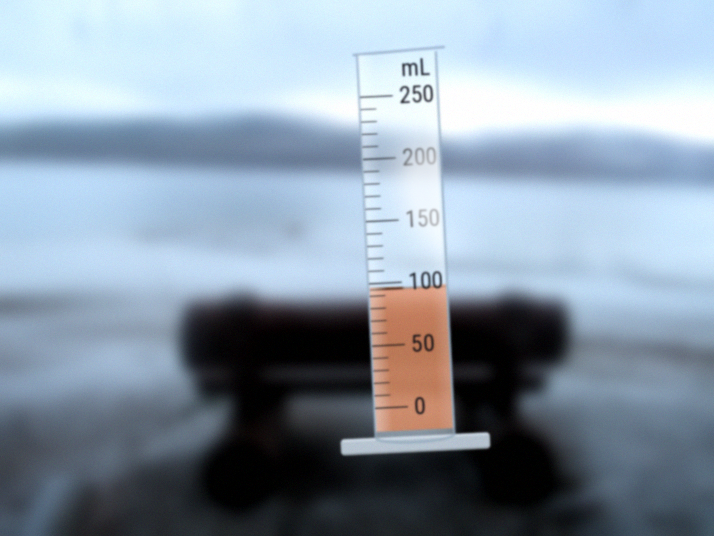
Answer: value=95 unit=mL
